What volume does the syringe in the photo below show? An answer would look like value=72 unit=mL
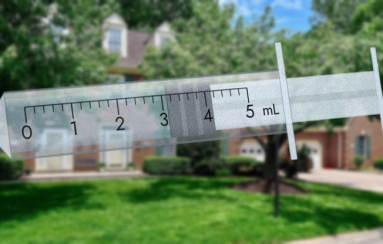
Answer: value=3.1 unit=mL
